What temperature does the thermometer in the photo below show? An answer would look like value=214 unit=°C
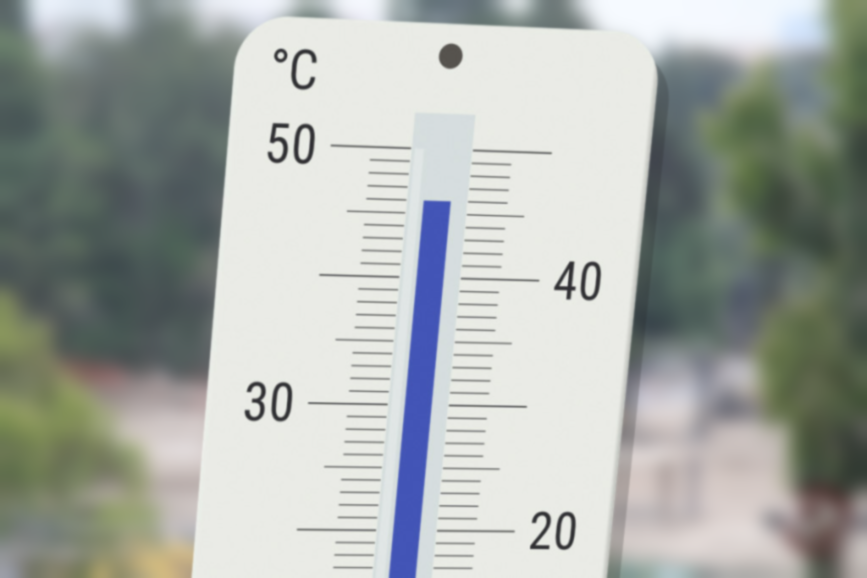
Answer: value=46 unit=°C
